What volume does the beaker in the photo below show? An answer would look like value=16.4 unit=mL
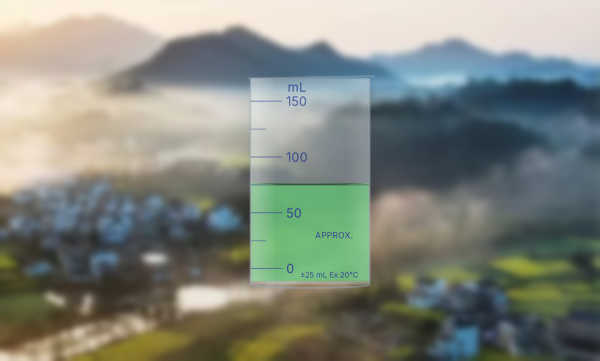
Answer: value=75 unit=mL
